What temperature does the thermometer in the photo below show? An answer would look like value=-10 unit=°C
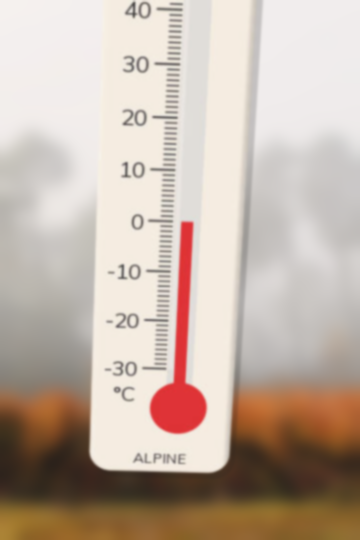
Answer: value=0 unit=°C
